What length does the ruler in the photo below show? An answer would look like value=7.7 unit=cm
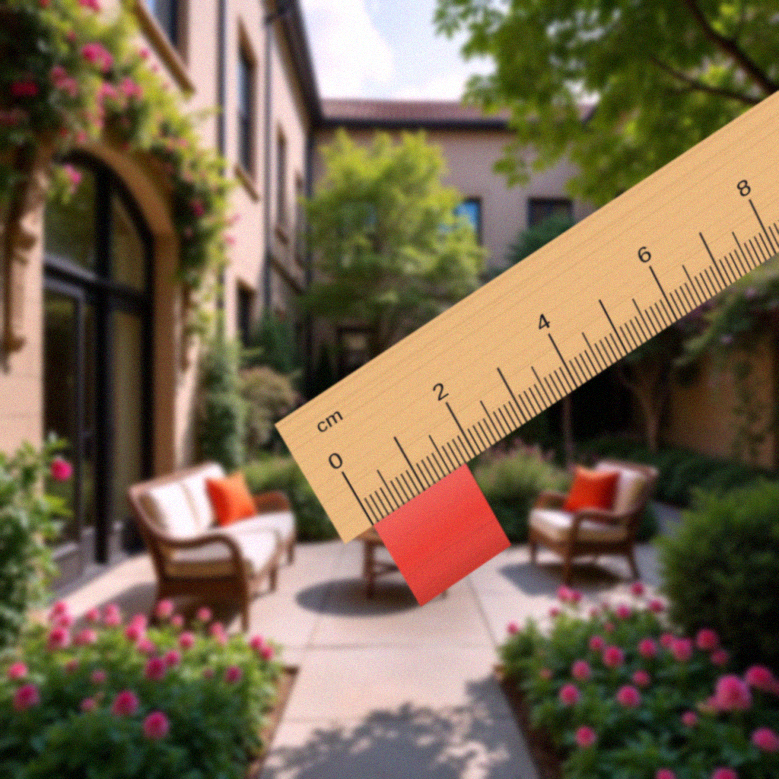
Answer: value=1.8 unit=cm
